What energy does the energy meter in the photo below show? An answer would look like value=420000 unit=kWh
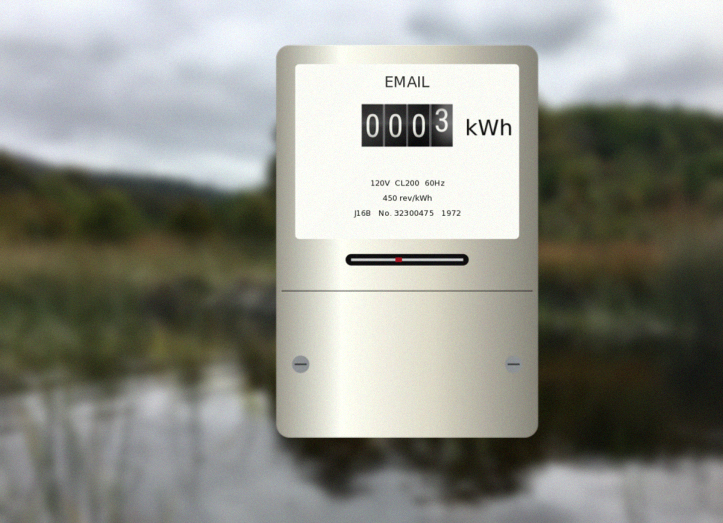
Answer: value=3 unit=kWh
